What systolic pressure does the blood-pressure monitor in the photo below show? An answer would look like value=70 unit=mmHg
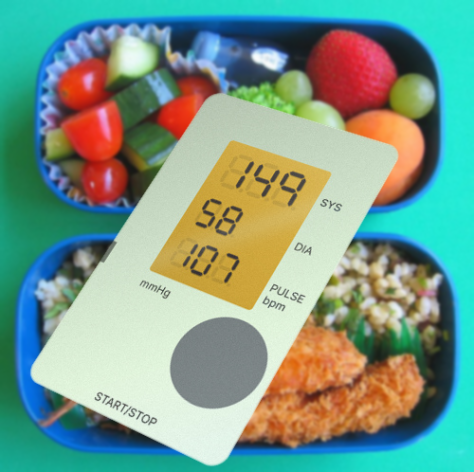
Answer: value=149 unit=mmHg
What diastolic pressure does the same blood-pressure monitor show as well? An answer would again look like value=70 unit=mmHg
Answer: value=58 unit=mmHg
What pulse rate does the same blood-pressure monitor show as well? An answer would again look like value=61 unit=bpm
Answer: value=107 unit=bpm
